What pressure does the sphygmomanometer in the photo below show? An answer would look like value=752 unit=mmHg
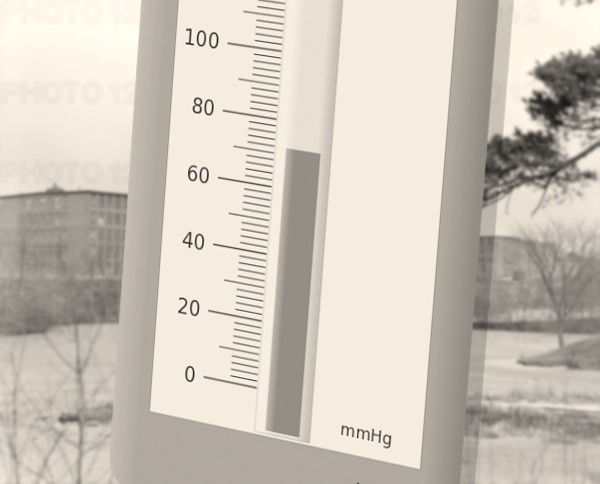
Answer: value=72 unit=mmHg
